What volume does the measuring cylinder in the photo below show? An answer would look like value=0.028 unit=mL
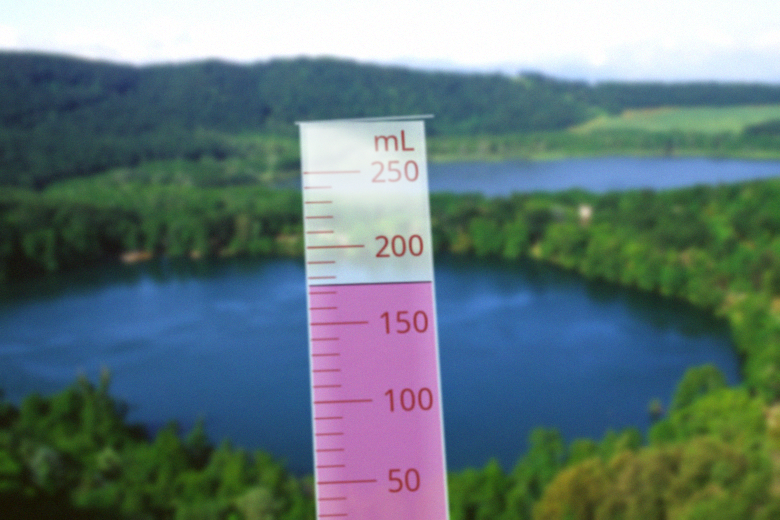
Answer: value=175 unit=mL
